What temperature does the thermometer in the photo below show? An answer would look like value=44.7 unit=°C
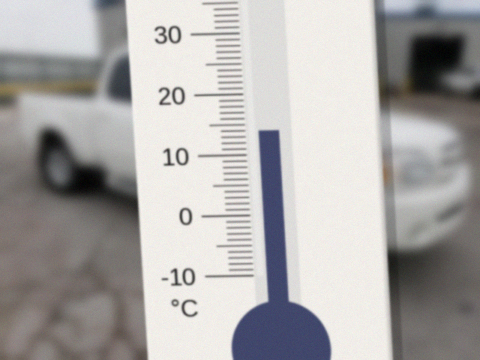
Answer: value=14 unit=°C
